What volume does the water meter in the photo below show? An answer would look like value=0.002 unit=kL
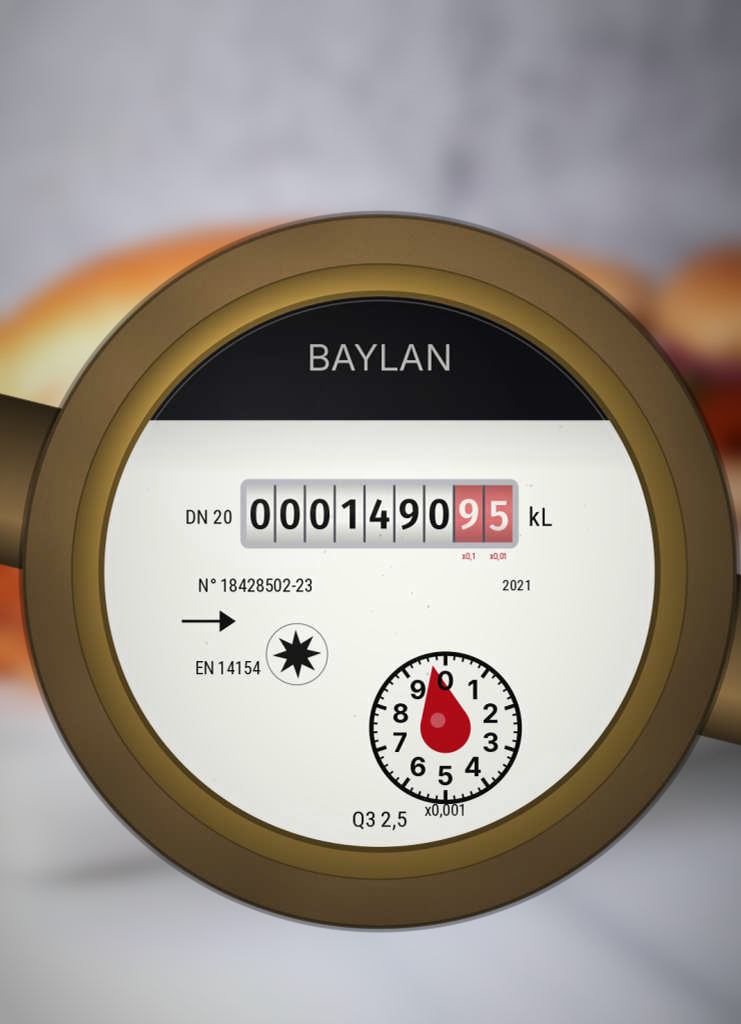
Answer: value=1490.949 unit=kL
